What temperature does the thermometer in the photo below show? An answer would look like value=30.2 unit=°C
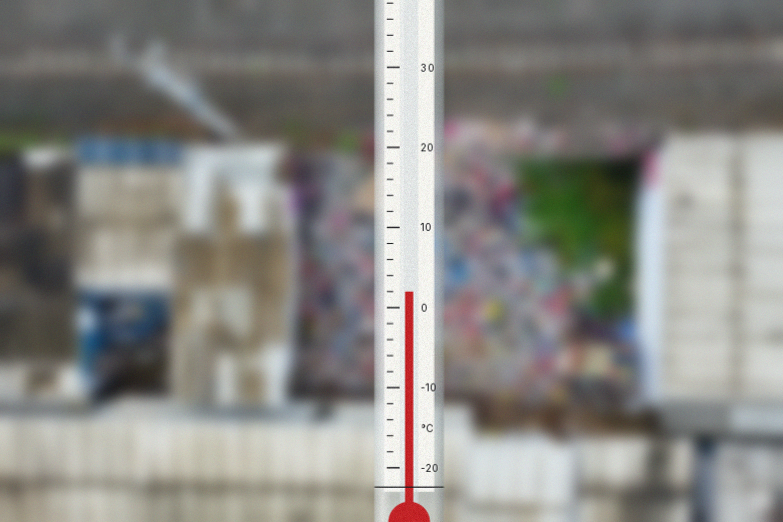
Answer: value=2 unit=°C
